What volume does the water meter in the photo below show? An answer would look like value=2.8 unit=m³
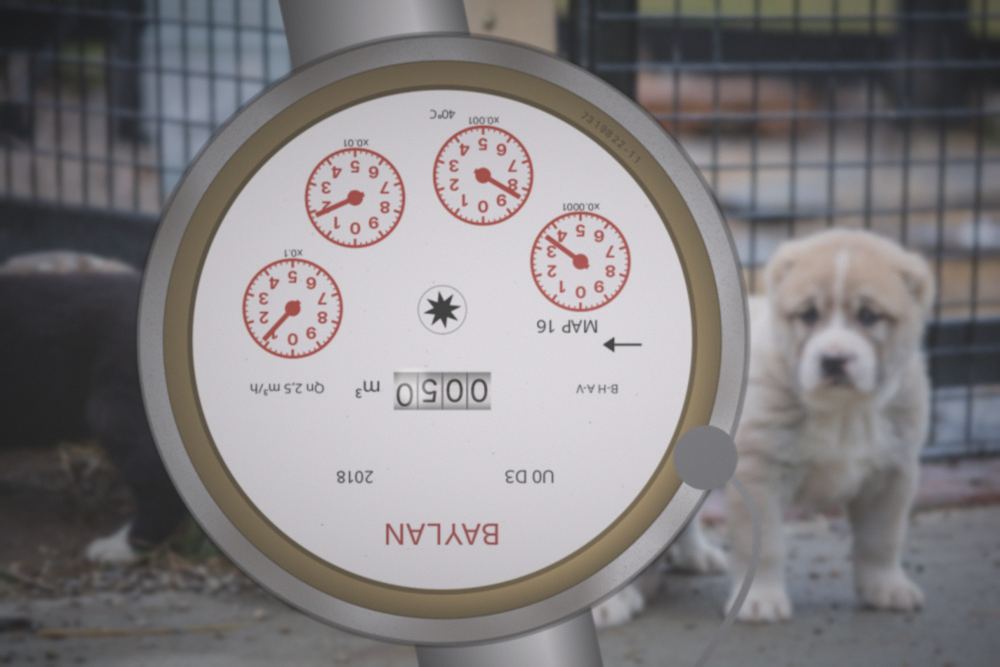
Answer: value=50.1183 unit=m³
